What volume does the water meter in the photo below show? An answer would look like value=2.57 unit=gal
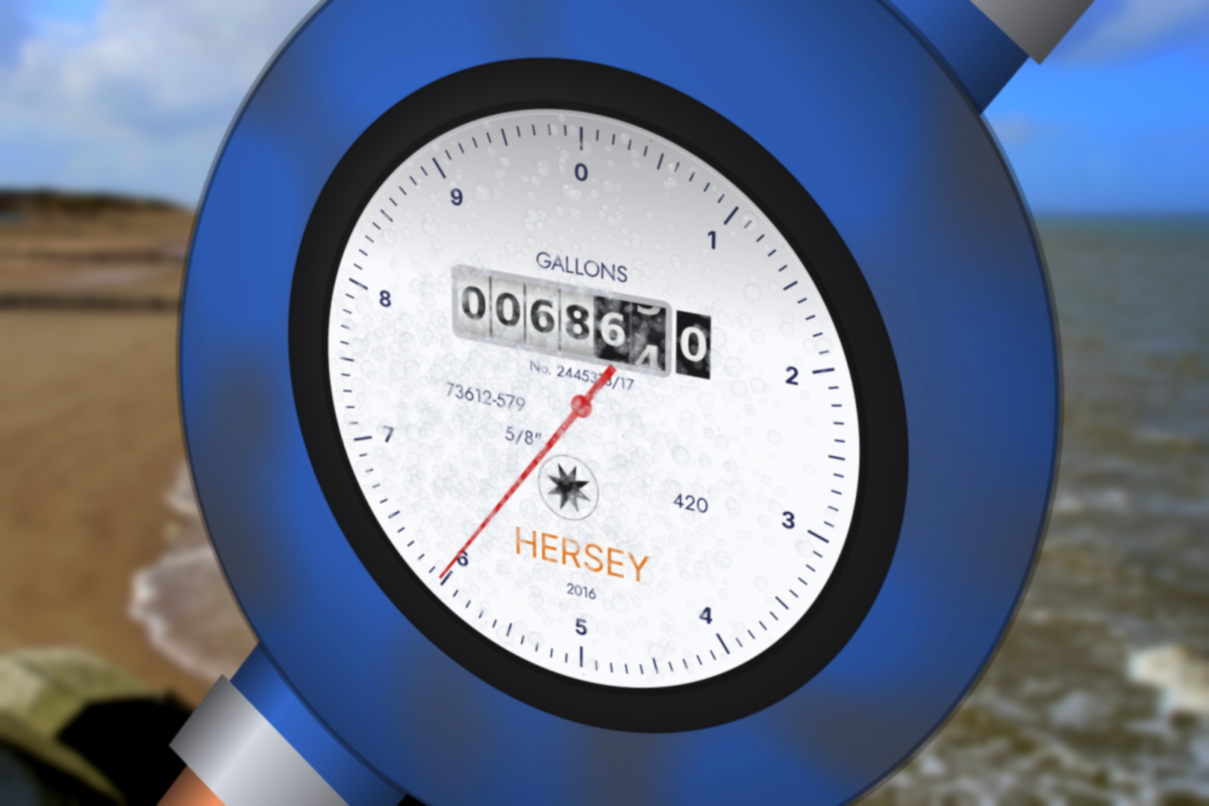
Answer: value=68636.0 unit=gal
